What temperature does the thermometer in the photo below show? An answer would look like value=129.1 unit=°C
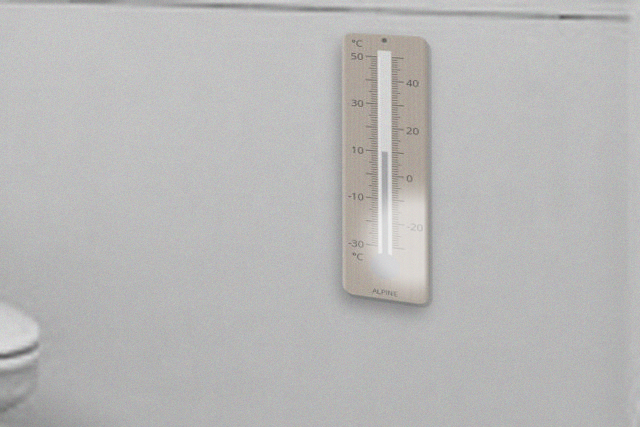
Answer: value=10 unit=°C
